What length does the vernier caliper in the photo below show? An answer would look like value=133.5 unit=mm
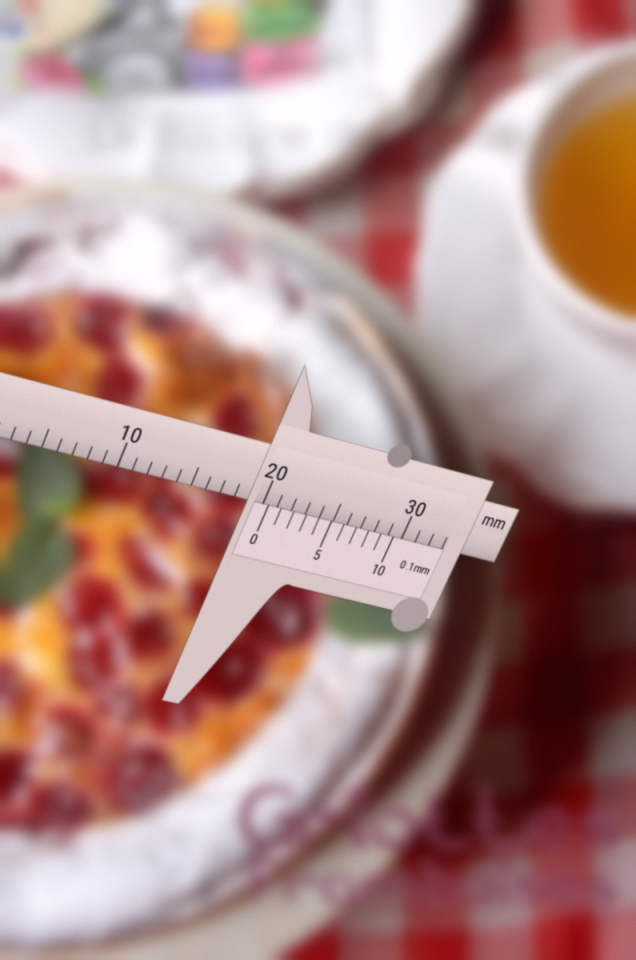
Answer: value=20.4 unit=mm
